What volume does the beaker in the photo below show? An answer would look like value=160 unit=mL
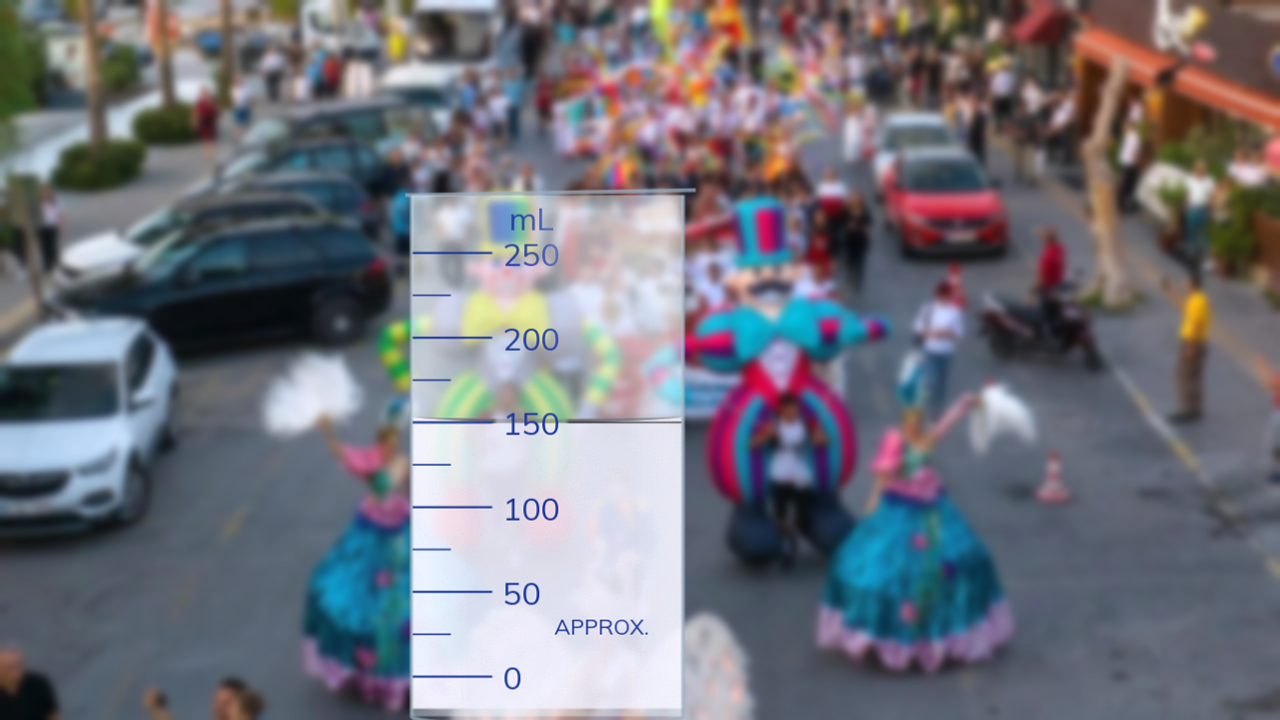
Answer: value=150 unit=mL
